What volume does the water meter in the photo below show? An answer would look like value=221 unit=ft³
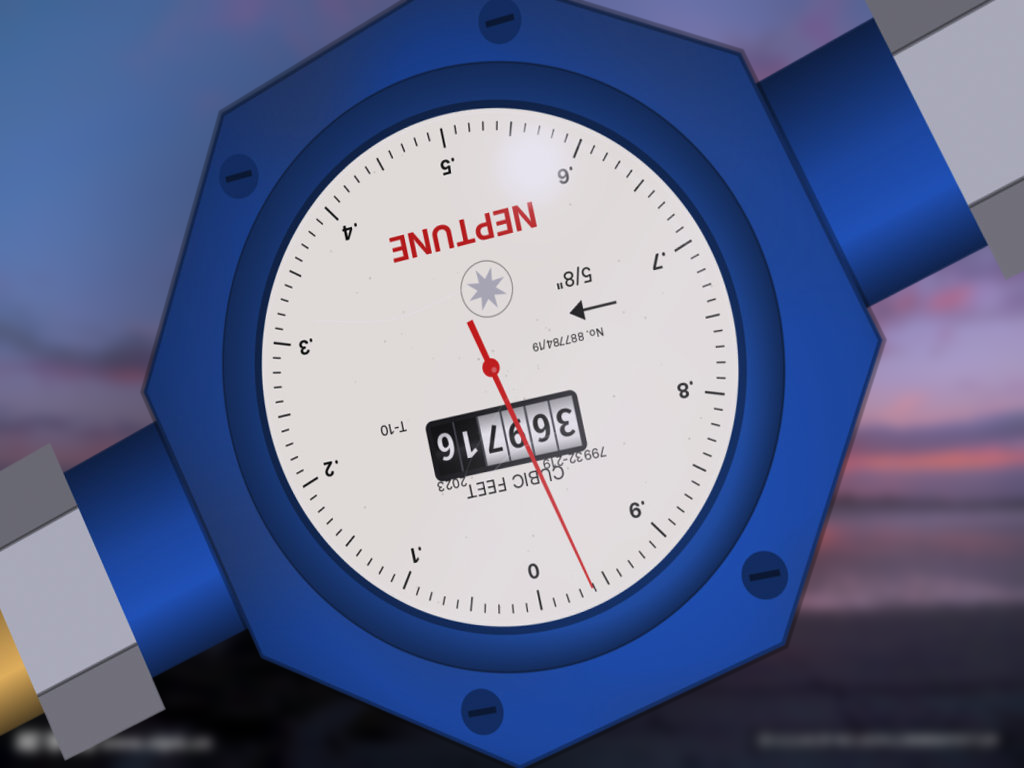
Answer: value=369715.96 unit=ft³
